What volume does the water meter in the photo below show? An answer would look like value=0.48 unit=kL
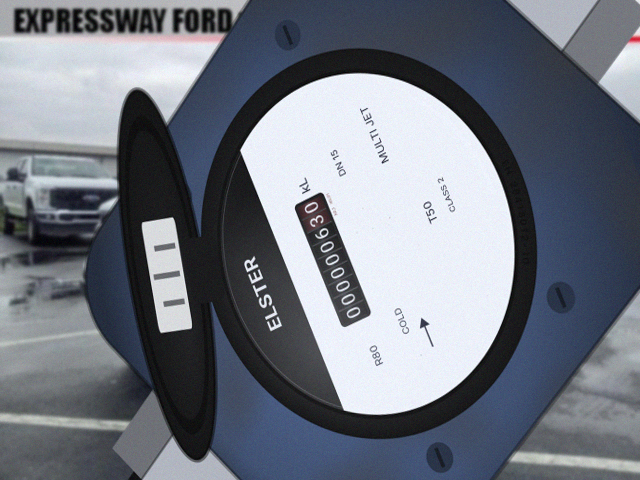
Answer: value=6.30 unit=kL
